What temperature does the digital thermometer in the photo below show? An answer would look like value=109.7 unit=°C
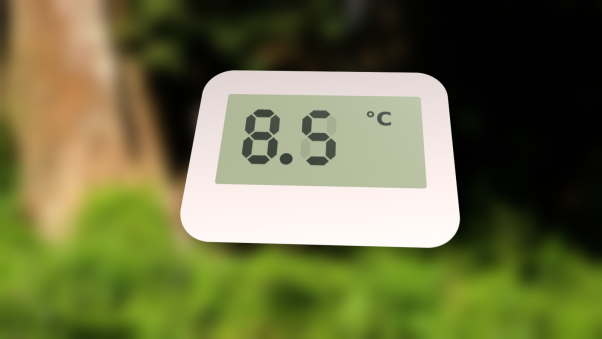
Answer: value=8.5 unit=°C
